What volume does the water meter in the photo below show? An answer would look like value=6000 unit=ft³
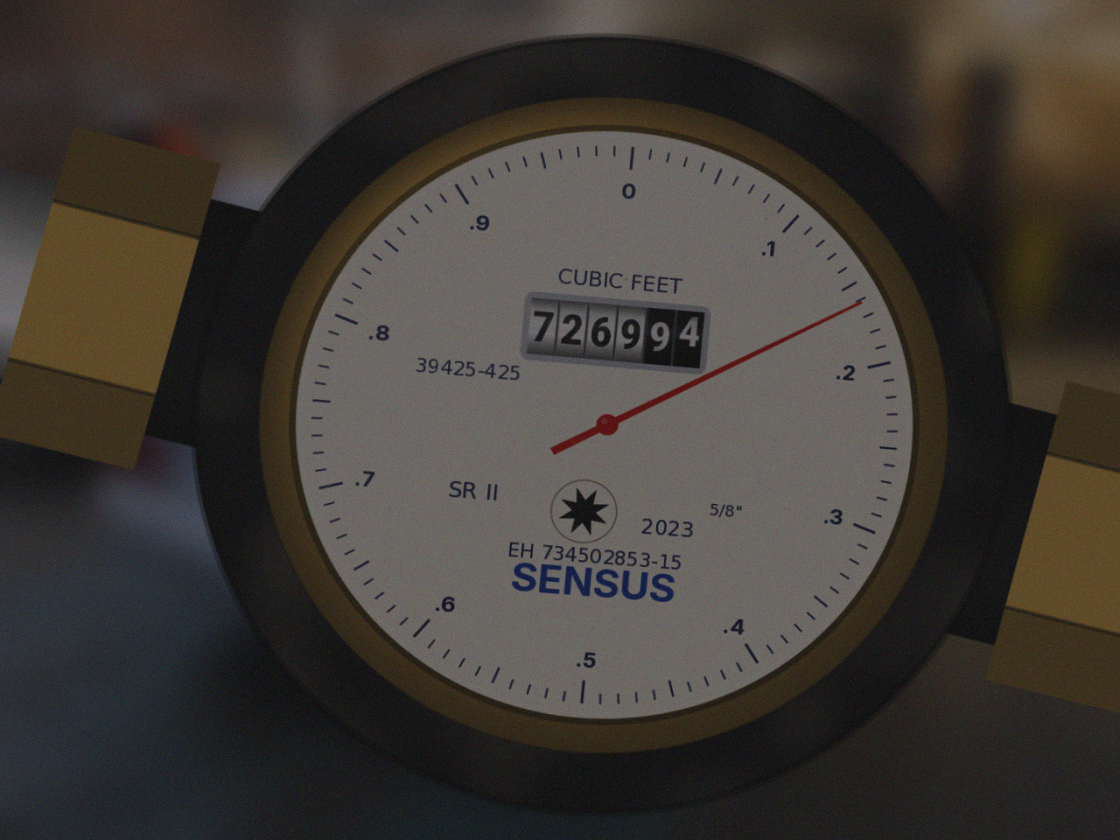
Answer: value=726994.16 unit=ft³
